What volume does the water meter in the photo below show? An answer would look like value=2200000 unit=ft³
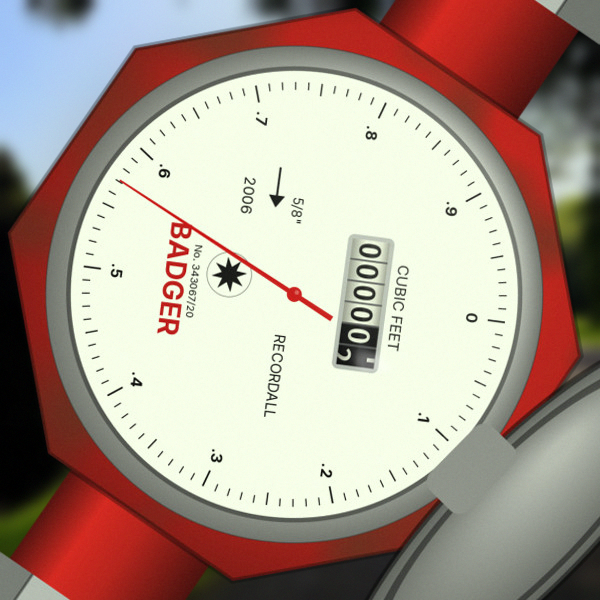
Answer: value=1.57 unit=ft³
